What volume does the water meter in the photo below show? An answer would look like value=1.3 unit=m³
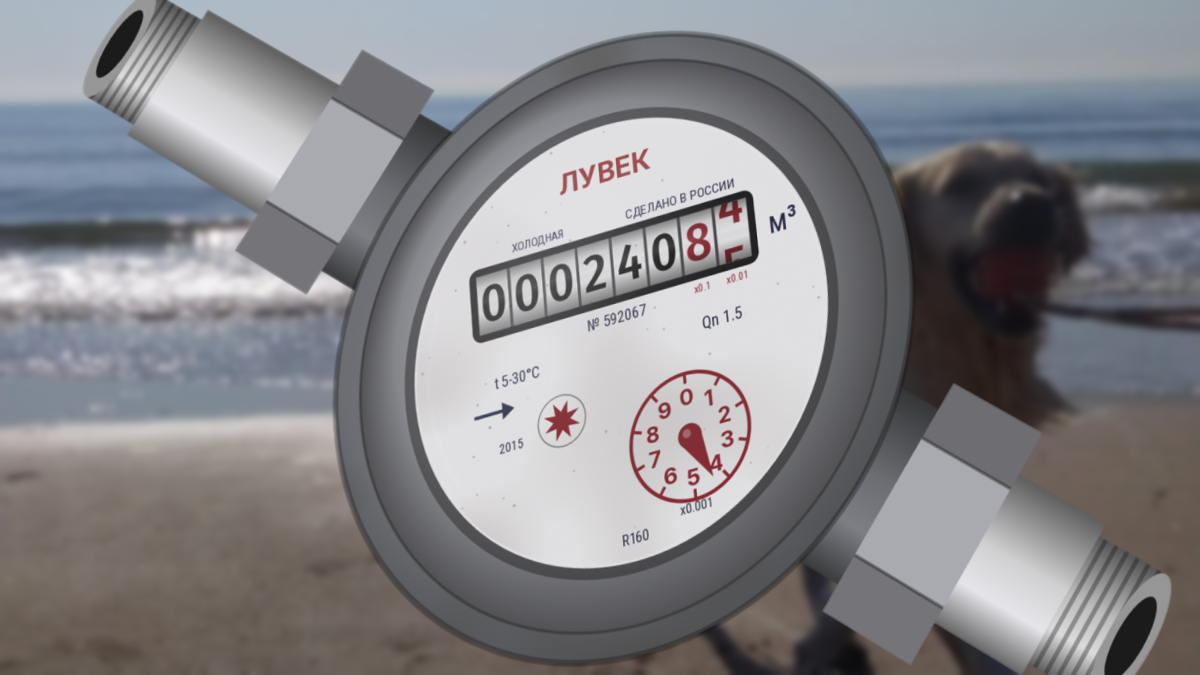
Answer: value=240.844 unit=m³
